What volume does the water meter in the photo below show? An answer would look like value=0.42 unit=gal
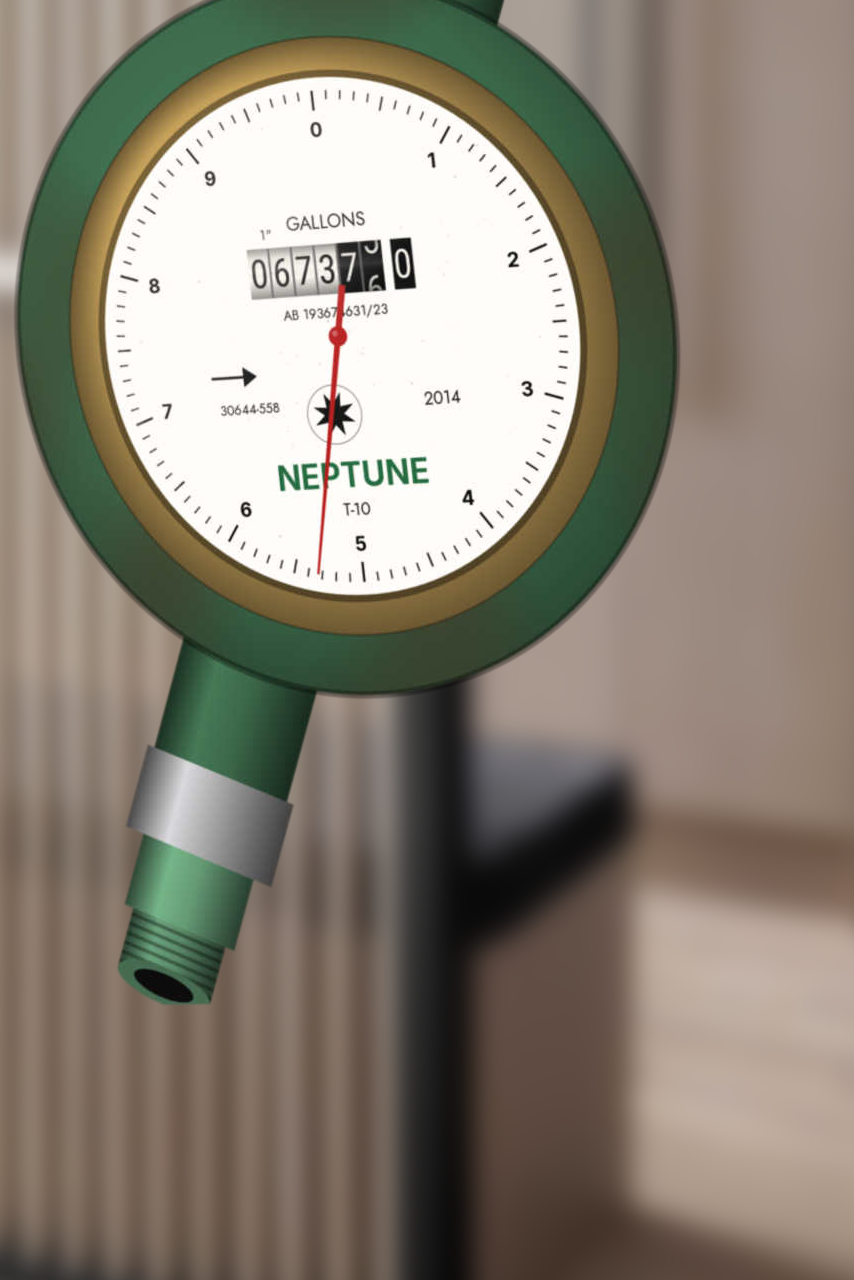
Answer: value=673755.3 unit=gal
